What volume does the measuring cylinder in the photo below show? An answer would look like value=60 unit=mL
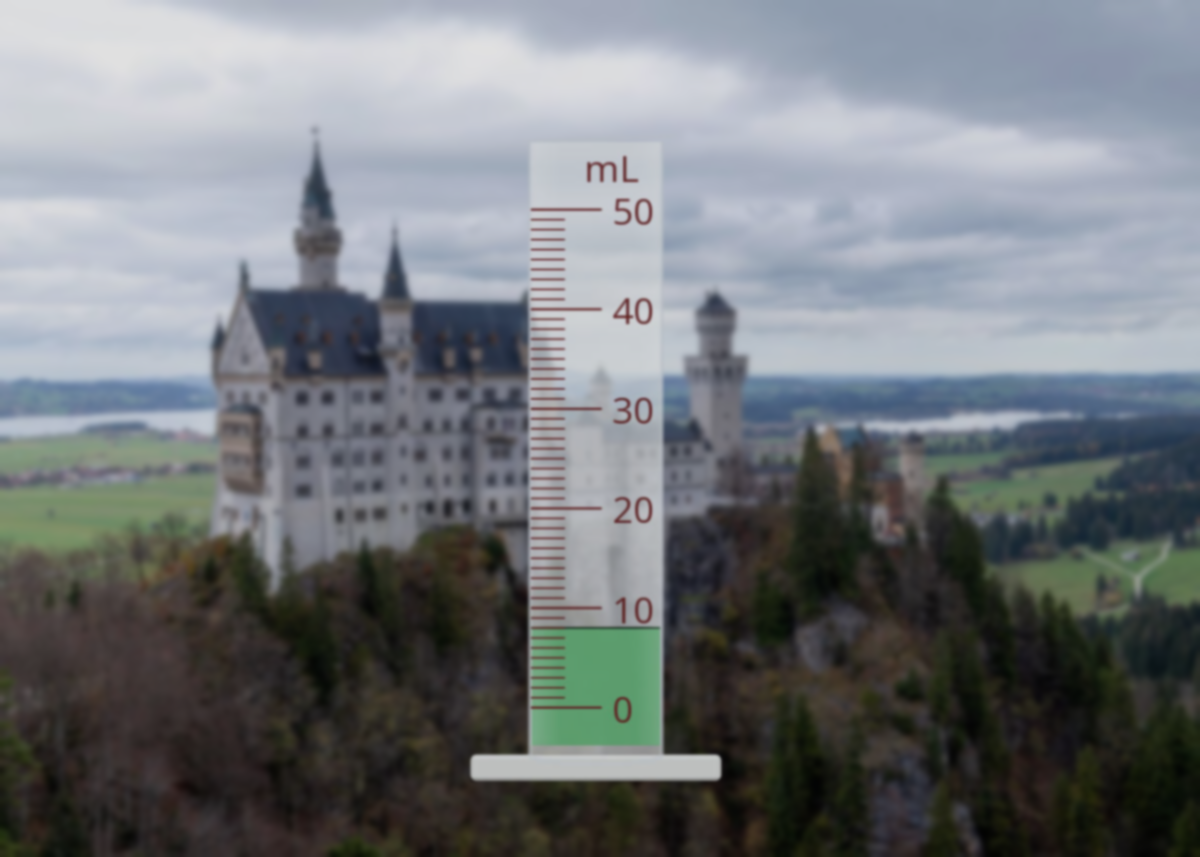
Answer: value=8 unit=mL
